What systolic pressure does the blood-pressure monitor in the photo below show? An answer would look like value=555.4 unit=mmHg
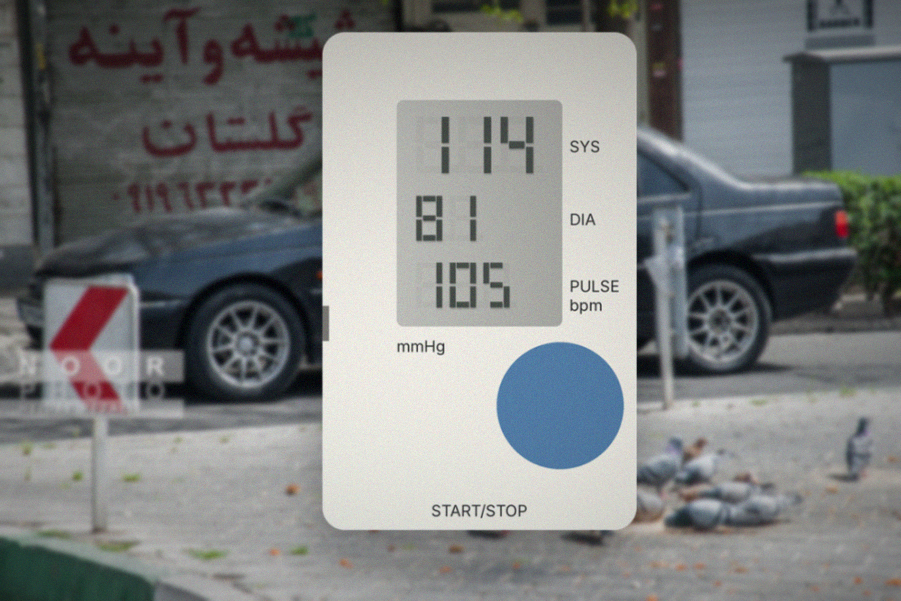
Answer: value=114 unit=mmHg
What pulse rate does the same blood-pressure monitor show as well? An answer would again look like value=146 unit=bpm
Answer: value=105 unit=bpm
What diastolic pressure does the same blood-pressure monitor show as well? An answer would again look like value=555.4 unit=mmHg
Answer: value=81 unit=mmHg
